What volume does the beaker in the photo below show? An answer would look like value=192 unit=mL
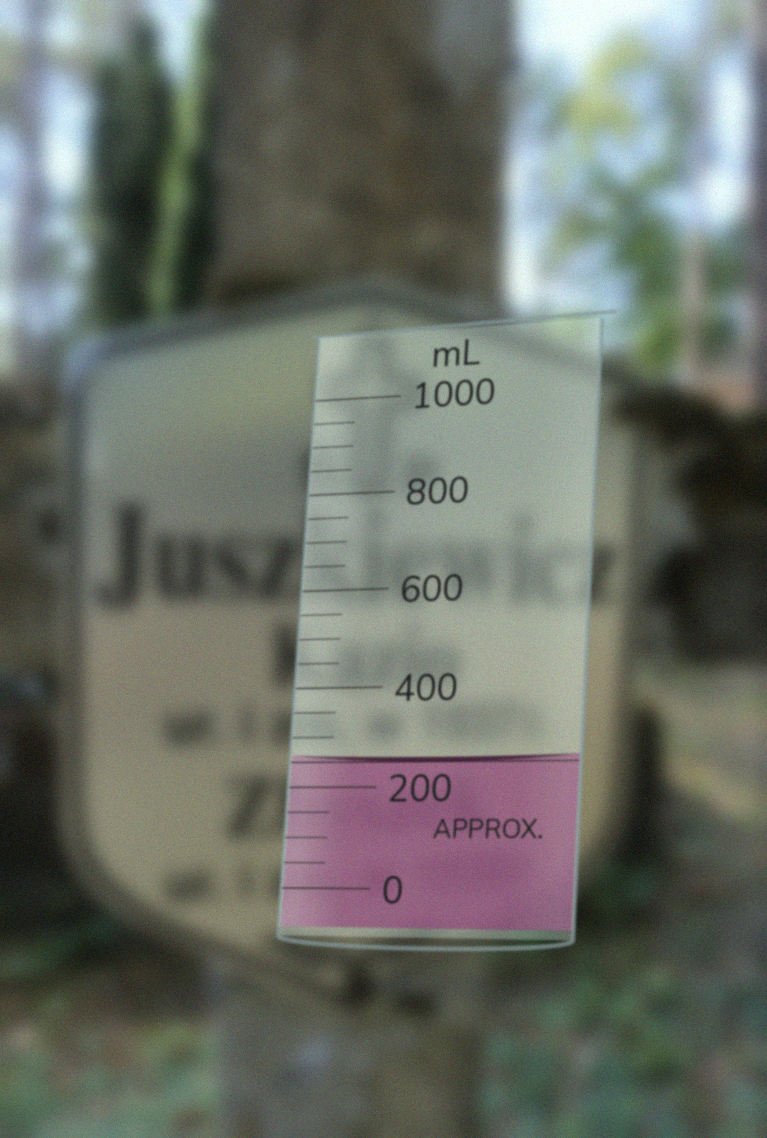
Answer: value=250 unit=mL
